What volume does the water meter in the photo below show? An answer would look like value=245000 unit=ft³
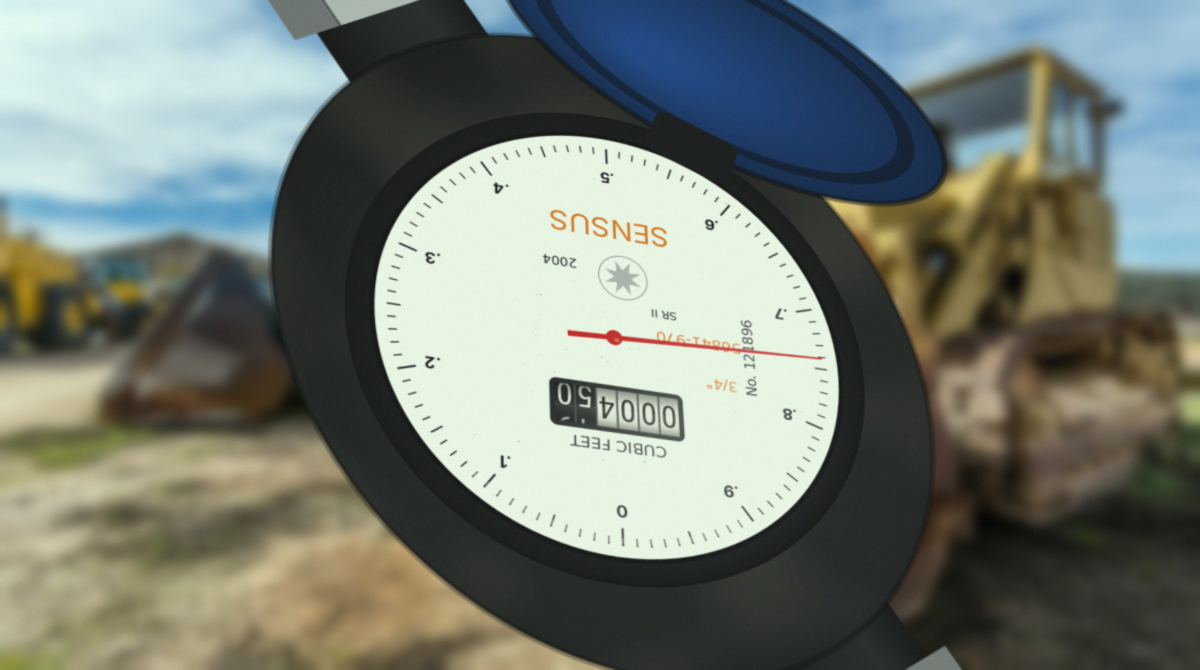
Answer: value=449.74 unit=ft³
